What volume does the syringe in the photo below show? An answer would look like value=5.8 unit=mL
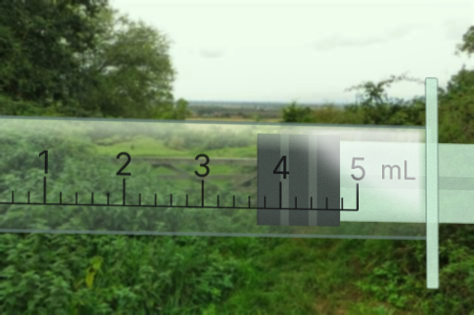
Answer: value=3.7 unit=mL
